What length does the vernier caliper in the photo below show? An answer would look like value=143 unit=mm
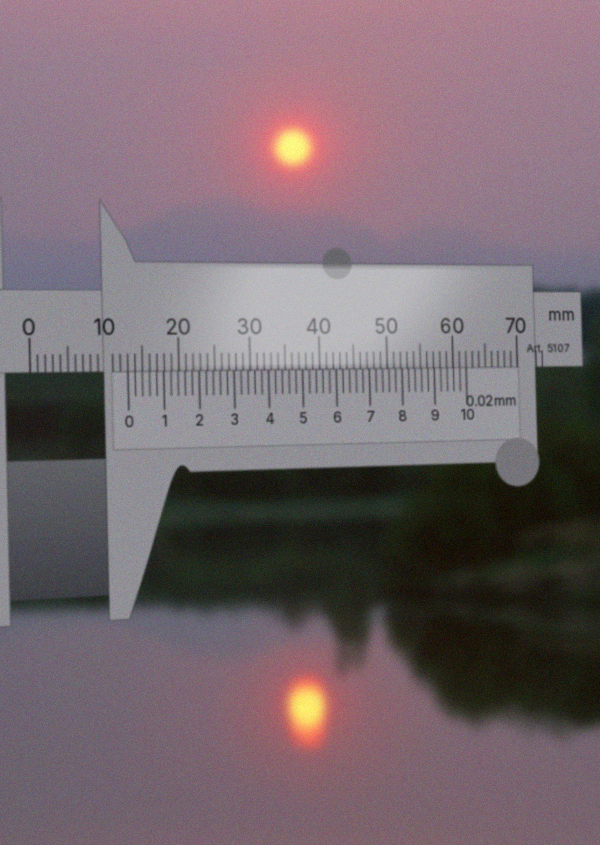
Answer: value=13.0 unit=mm
